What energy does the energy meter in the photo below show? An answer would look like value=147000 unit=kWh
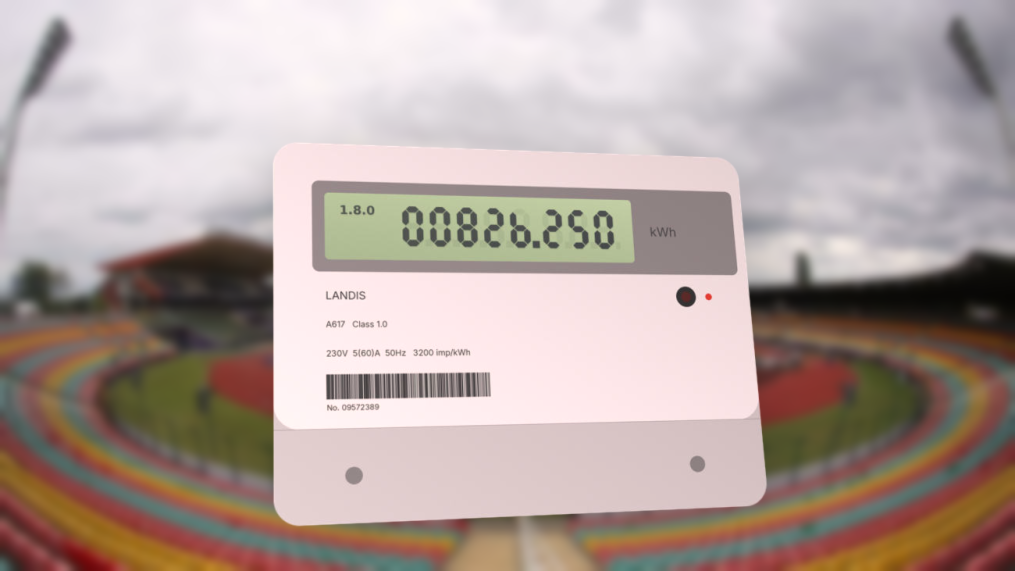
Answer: value=826.250 unit=kWh
